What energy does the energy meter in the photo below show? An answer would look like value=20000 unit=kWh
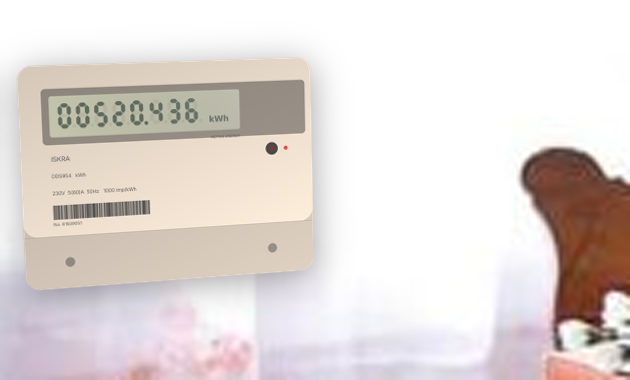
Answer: value=520.436 unit=kWh
